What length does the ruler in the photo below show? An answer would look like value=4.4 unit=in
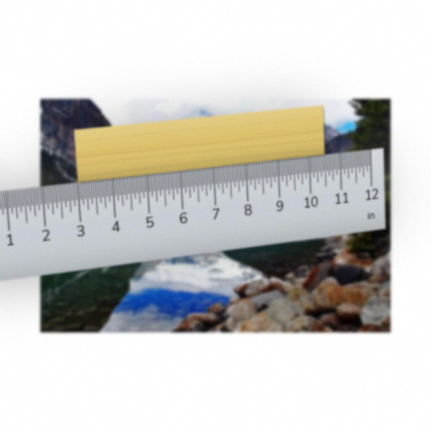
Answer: value=7.5 unit=in
